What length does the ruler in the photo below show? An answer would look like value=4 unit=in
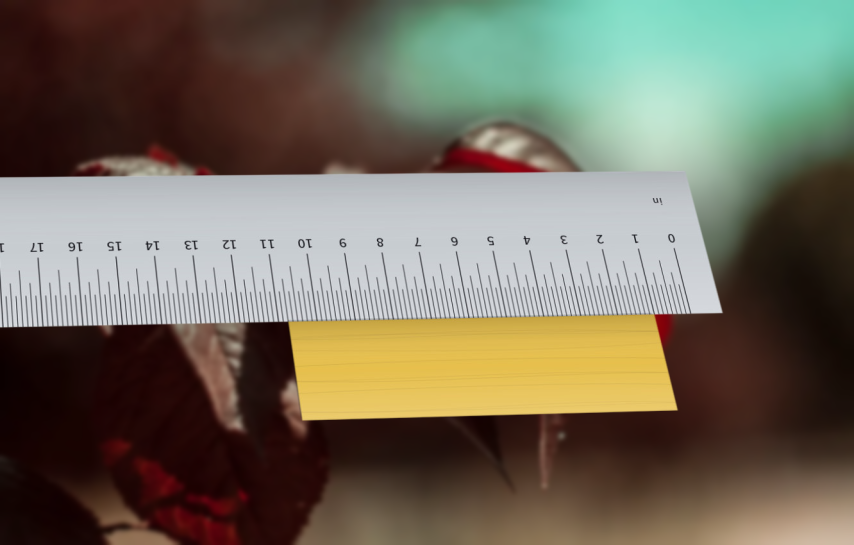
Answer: value=9.75 unit=in
